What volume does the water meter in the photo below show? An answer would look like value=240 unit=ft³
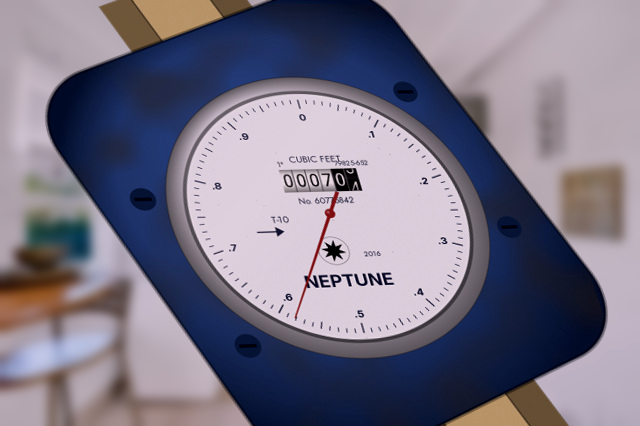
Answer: value=703.58 unit=ft³
